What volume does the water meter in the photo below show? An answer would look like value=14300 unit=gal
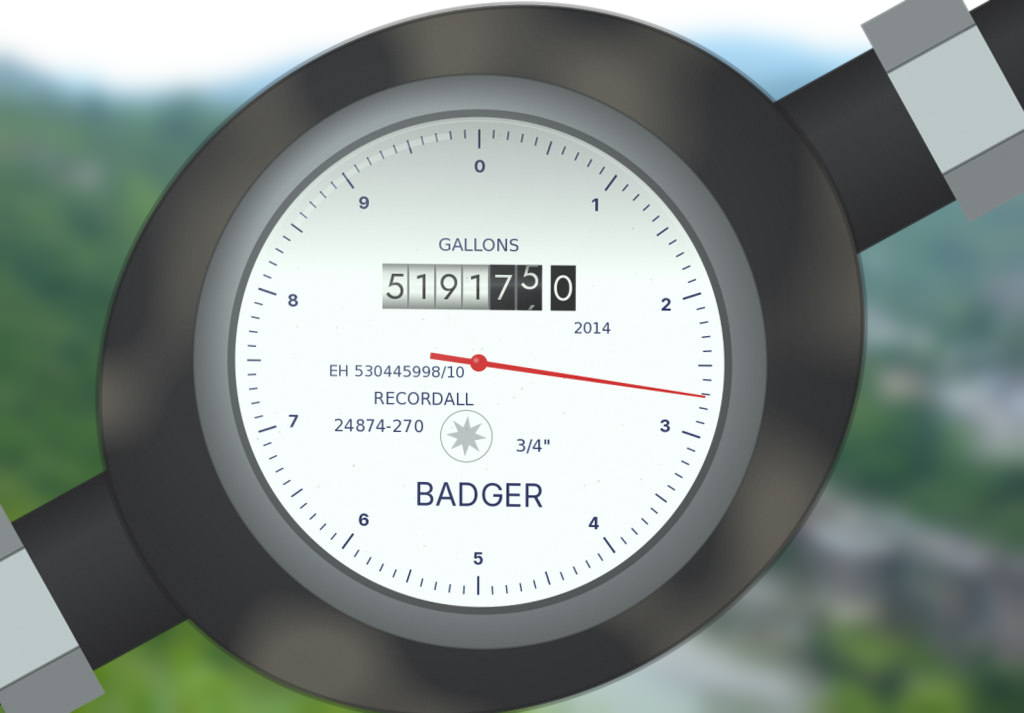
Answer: value=5191752.7 unit=gal
